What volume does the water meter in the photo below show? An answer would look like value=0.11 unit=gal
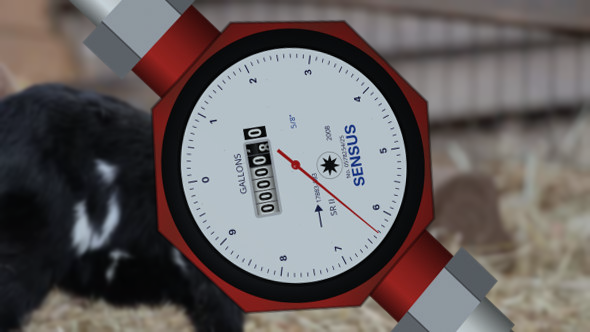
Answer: value=76.3 unit=gal
